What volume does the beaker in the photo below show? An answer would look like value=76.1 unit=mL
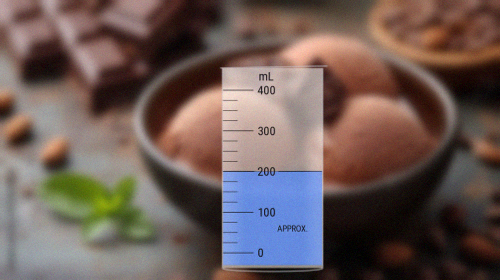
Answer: value=200 unit=mL
